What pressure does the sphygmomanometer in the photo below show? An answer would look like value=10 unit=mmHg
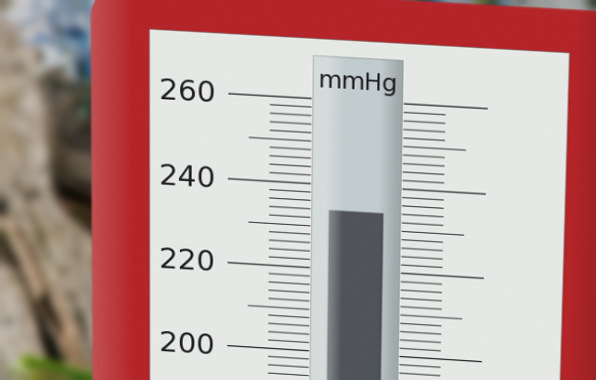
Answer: value=234 unit=mmHg
